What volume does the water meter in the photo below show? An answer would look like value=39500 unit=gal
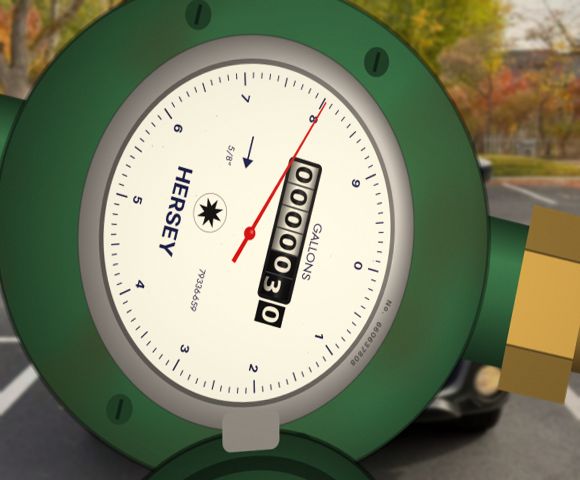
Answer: value=28.0 unit=gal
